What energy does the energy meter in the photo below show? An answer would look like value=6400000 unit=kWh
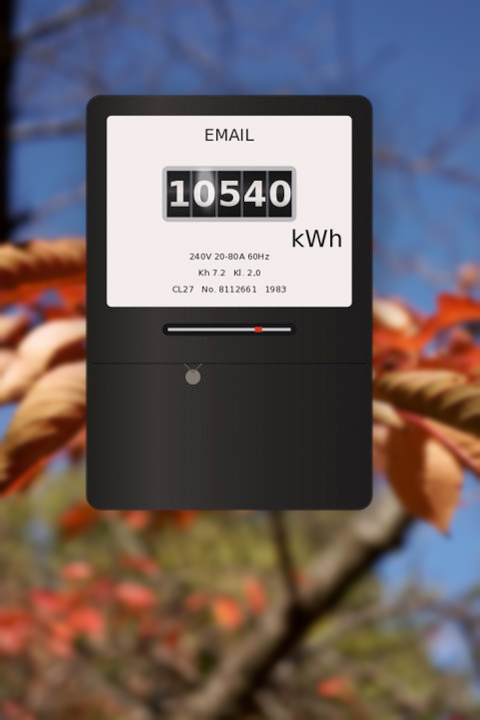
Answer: value=10540 unit=kWh
